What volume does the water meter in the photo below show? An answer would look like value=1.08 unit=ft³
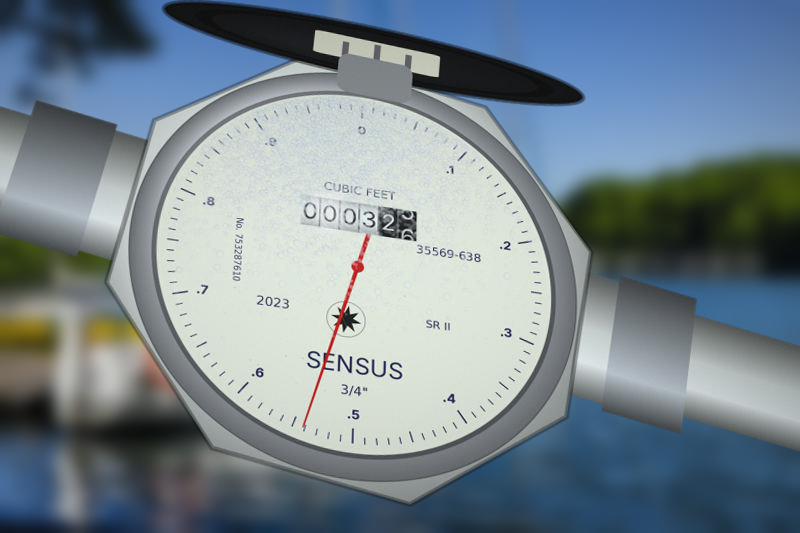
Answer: value=325.54 unit=ft³
